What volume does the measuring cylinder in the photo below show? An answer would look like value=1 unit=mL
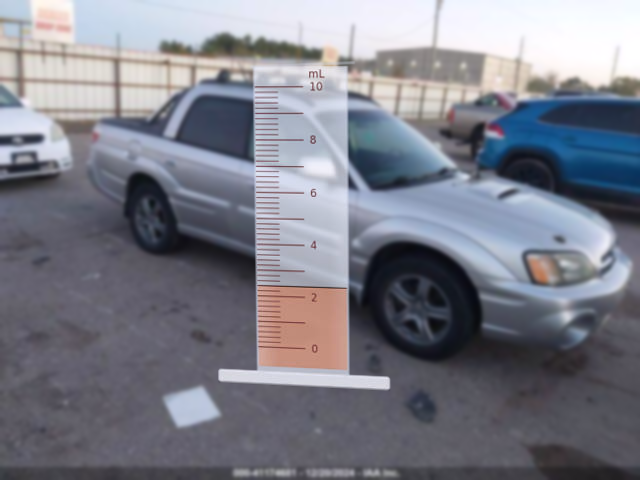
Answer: value=2.4 unit=mL
